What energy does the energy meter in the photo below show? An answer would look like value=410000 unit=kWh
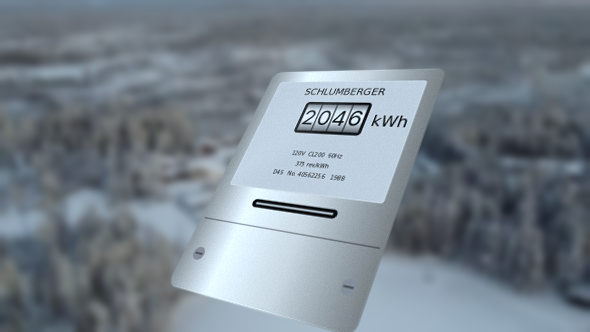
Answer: value=2046 unit=kWh
